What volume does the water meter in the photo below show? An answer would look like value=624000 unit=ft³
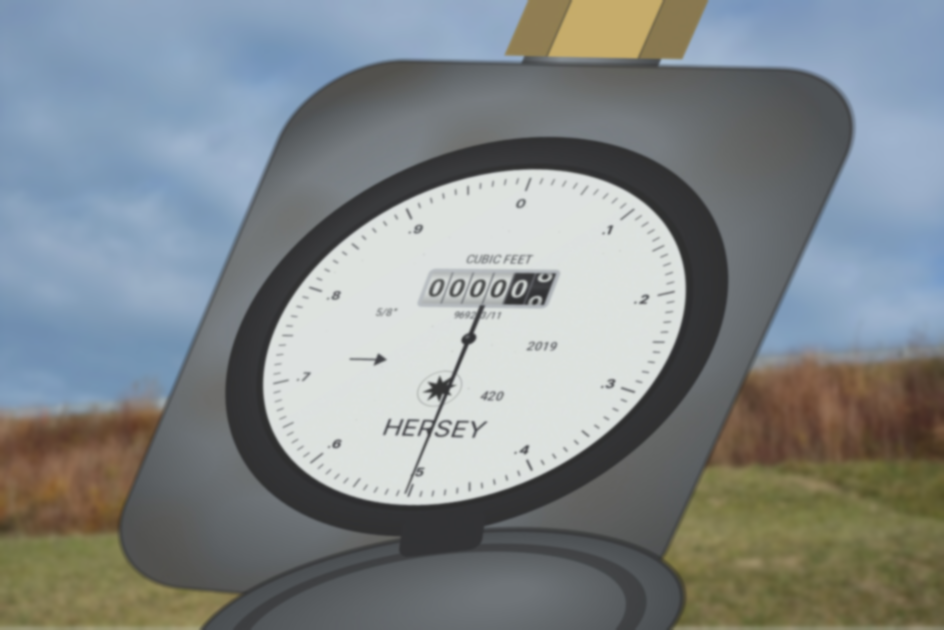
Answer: value=8.50 unit=ft³
